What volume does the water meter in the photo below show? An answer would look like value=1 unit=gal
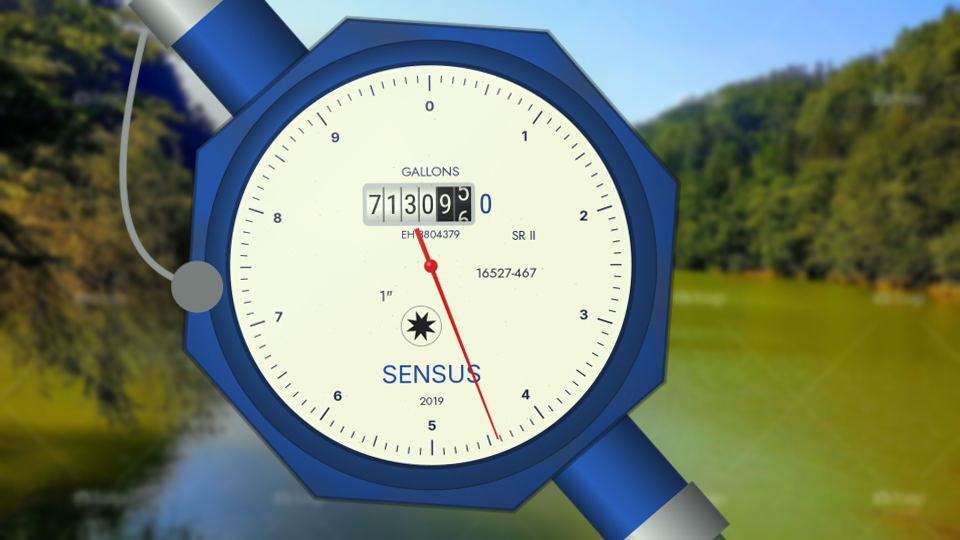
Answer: value=7130954.4 unit=gal
